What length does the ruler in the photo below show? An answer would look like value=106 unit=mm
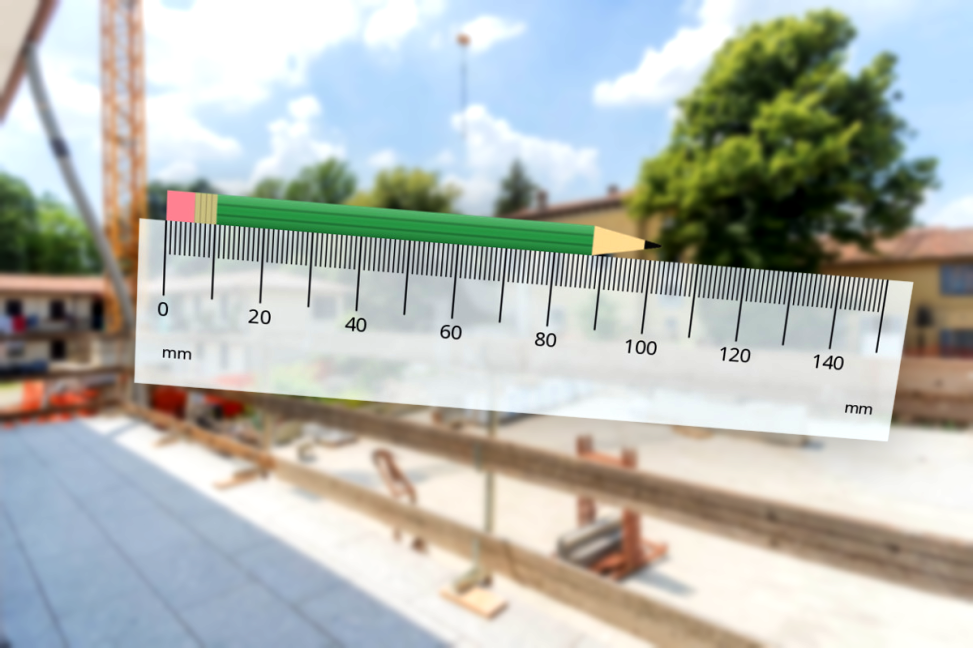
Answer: value=102 unit=mm
